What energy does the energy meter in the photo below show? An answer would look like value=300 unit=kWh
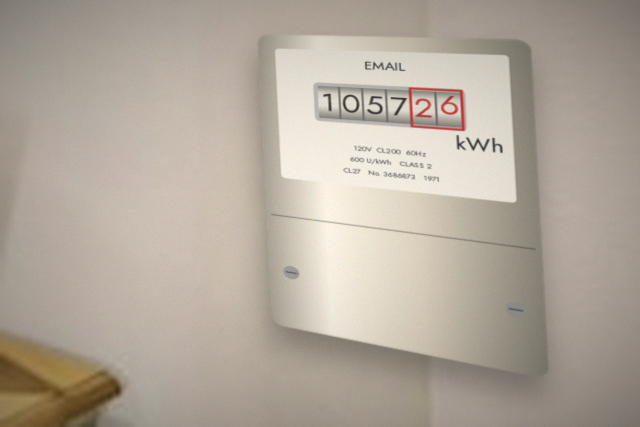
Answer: value=1057.26 unit=kWh
